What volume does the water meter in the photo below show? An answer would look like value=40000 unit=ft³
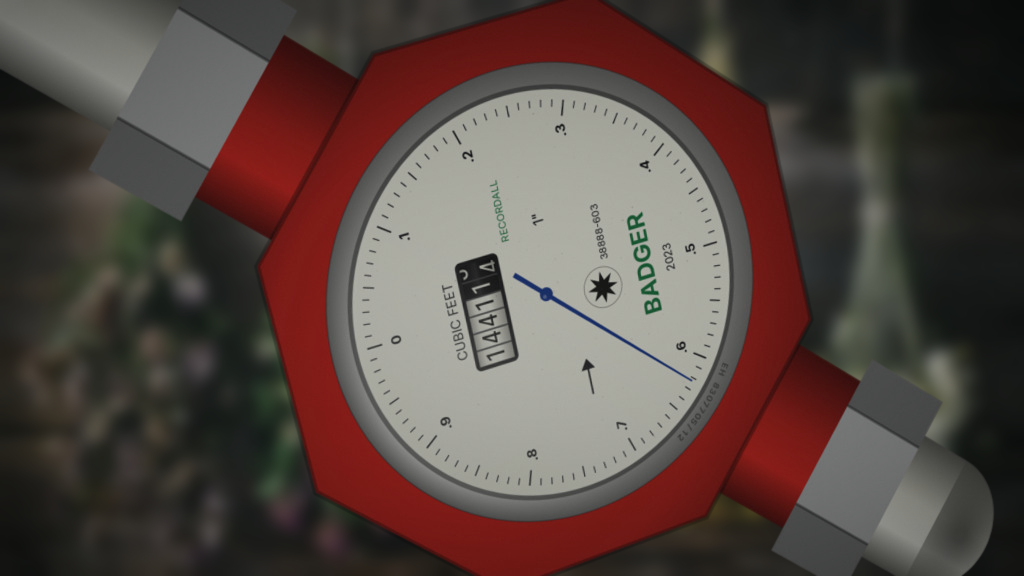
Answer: value=144113.62 unit=ft³
